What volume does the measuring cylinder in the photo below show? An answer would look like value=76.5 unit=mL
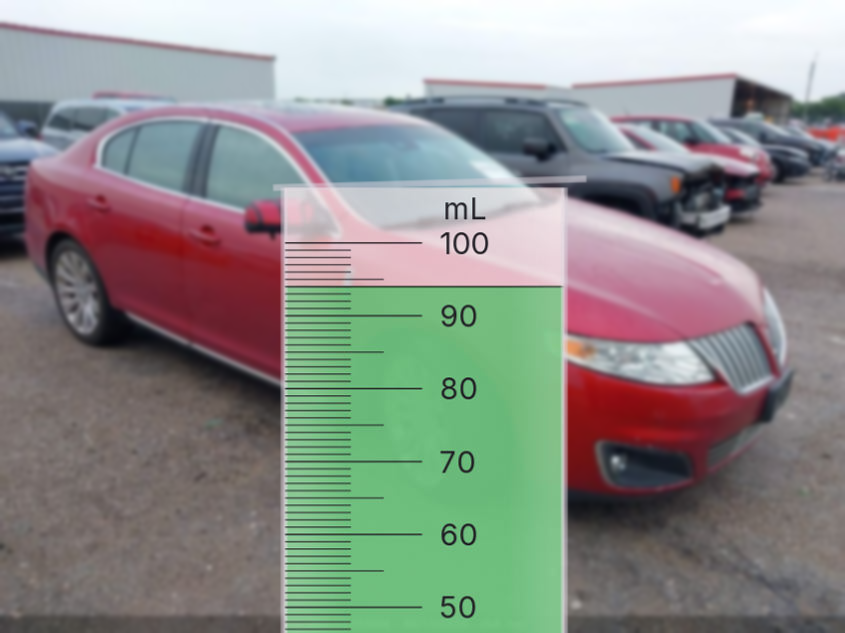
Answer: value=94 unit=mL
